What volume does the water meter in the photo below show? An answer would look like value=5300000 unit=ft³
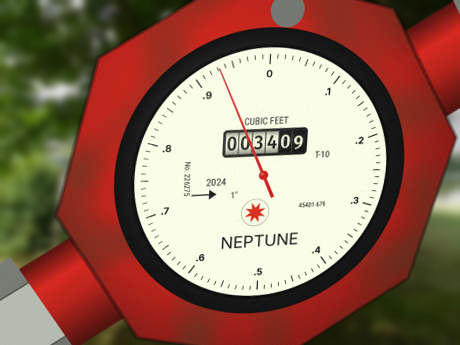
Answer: value=3408.93 unit=ft³
